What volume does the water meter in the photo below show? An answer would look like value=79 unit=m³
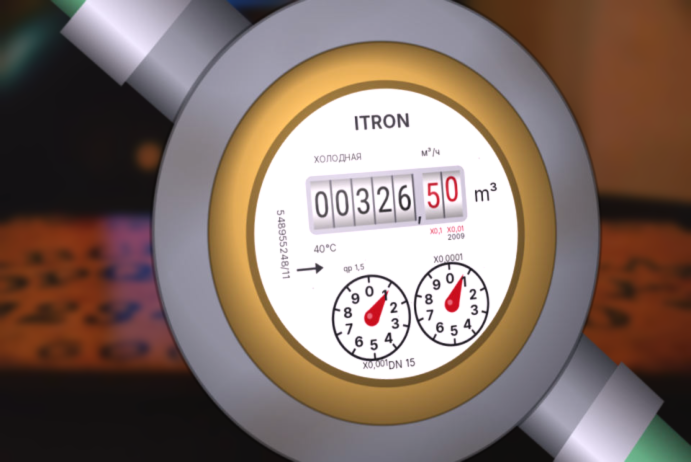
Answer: value=326.5010 unit=m³
